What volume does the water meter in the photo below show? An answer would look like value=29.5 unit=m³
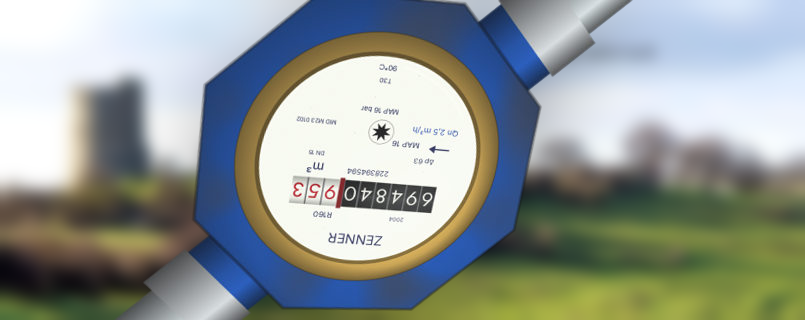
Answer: value=694840.953 unit=m³
